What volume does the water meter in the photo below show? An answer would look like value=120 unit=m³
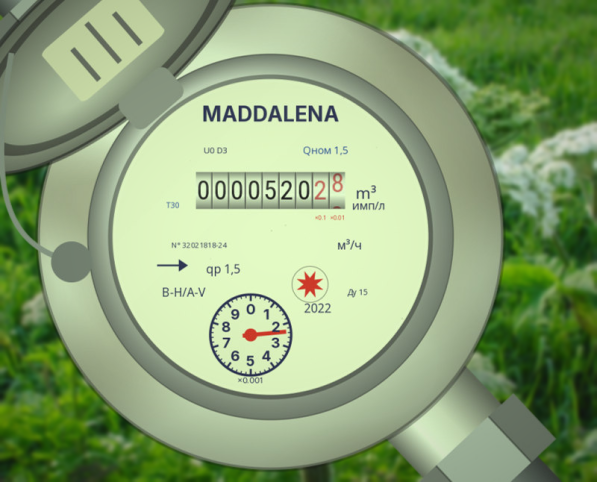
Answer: value=520.282 unit=m³
